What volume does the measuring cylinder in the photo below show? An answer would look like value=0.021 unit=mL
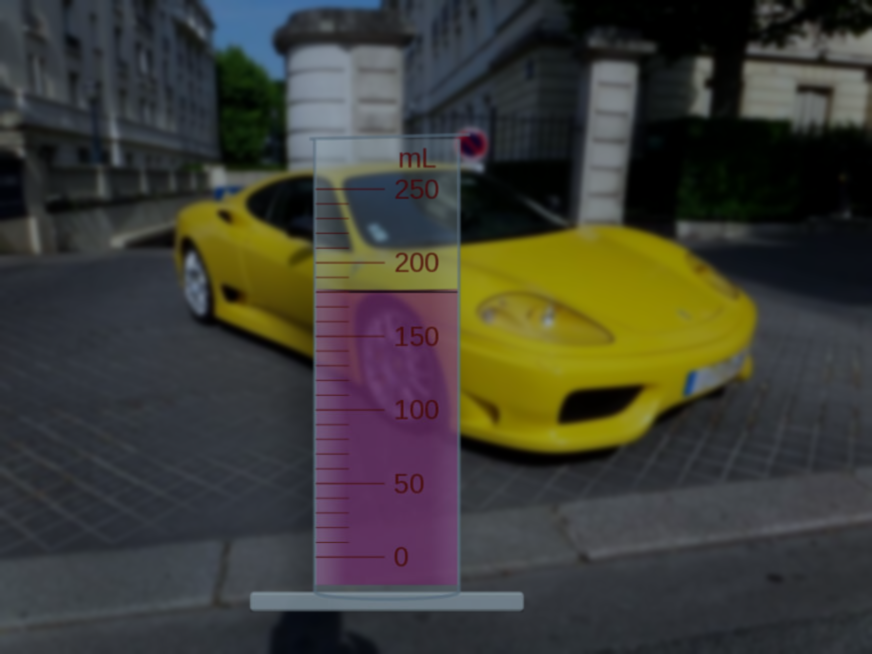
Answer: value=180 unit=mL
